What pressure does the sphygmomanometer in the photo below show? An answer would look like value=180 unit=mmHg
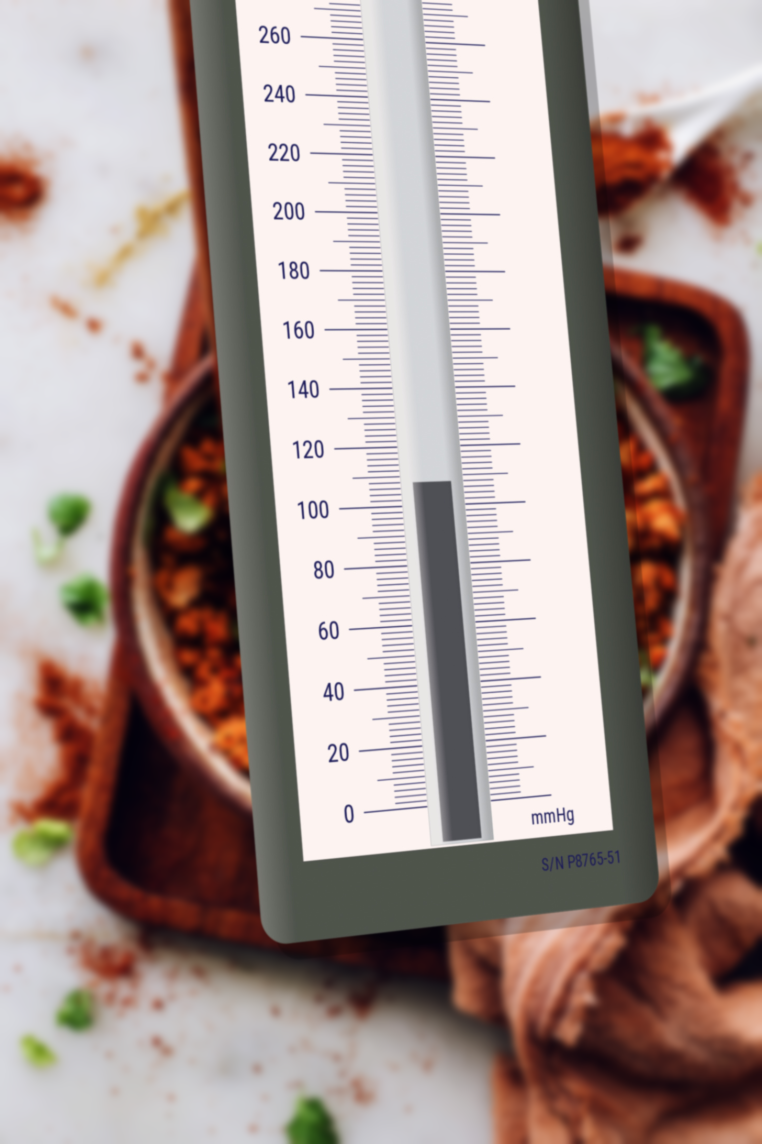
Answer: value=108 unit=mmHg
